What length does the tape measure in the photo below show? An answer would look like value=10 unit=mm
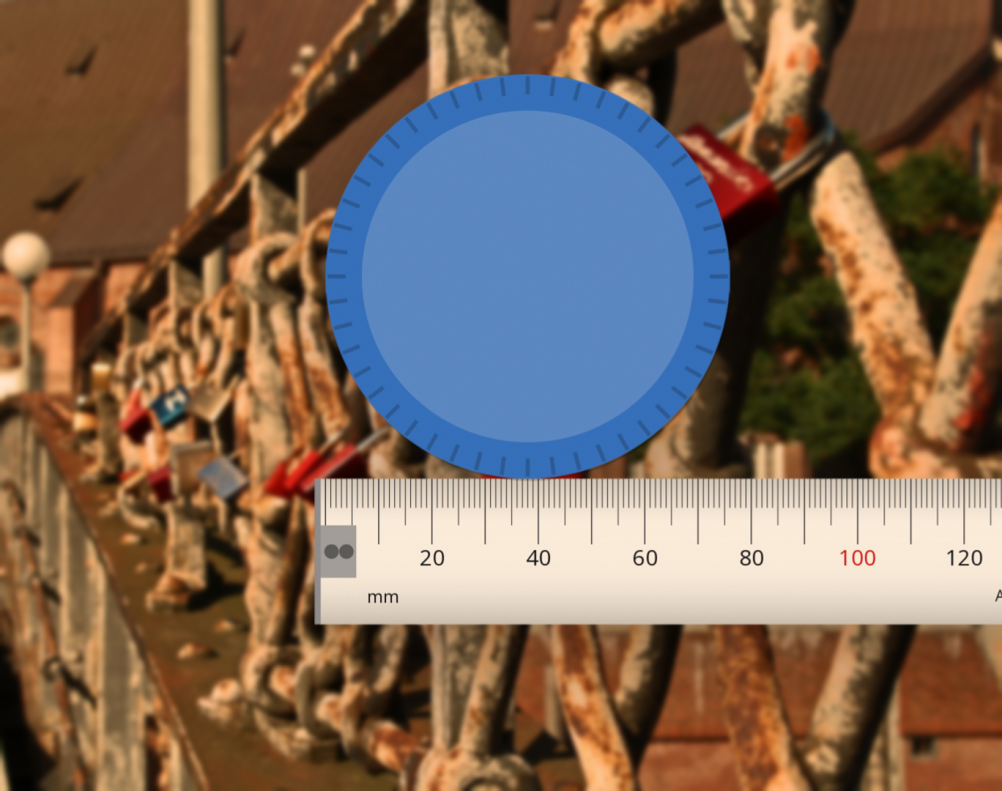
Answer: value=76 unit=mm
